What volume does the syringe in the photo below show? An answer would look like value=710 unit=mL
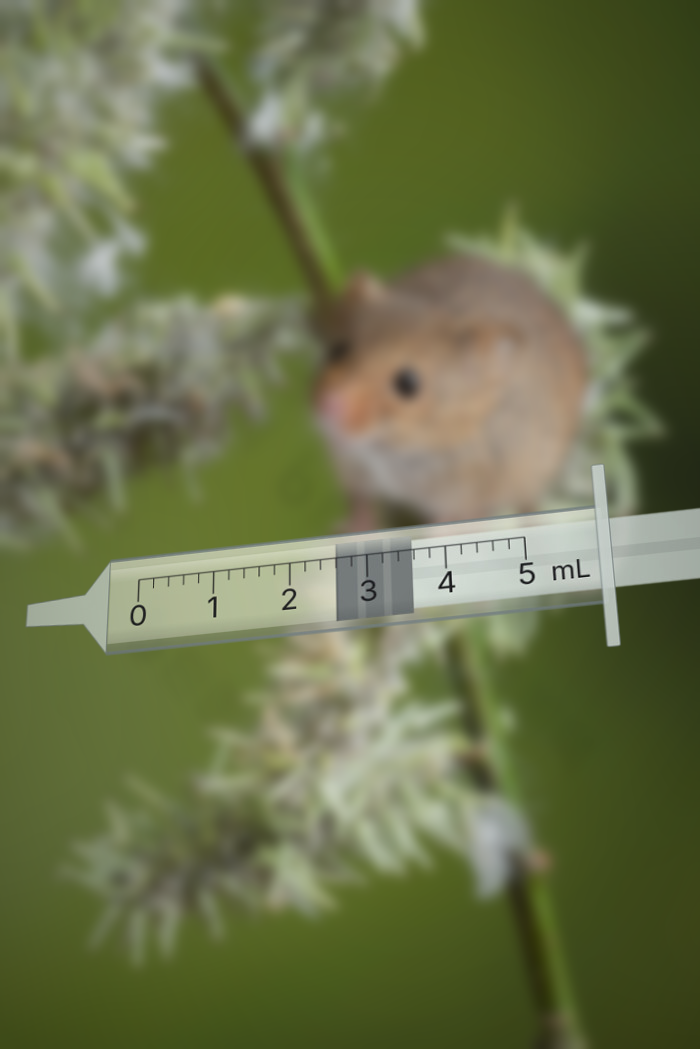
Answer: value=2.6 unit=mL
